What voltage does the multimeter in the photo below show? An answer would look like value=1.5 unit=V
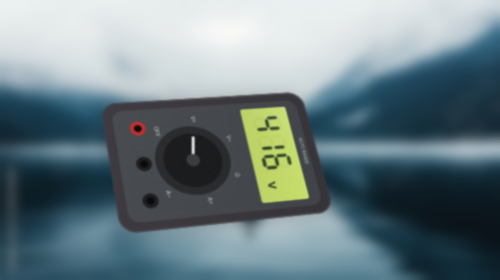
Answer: value=416 unit=V
